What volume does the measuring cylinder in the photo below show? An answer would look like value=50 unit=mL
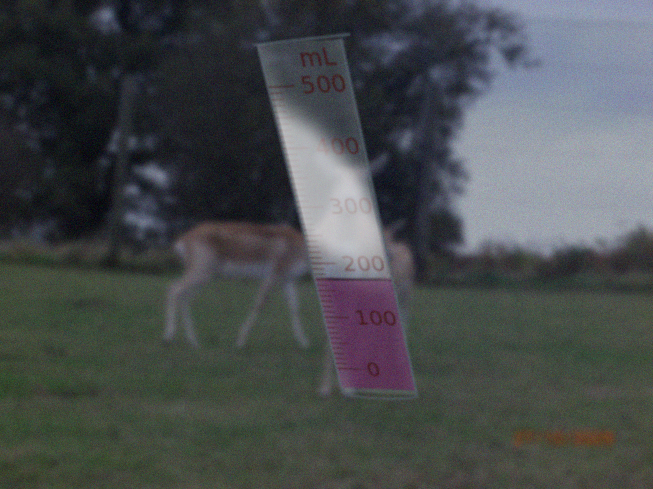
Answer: value=170 unit=mL
